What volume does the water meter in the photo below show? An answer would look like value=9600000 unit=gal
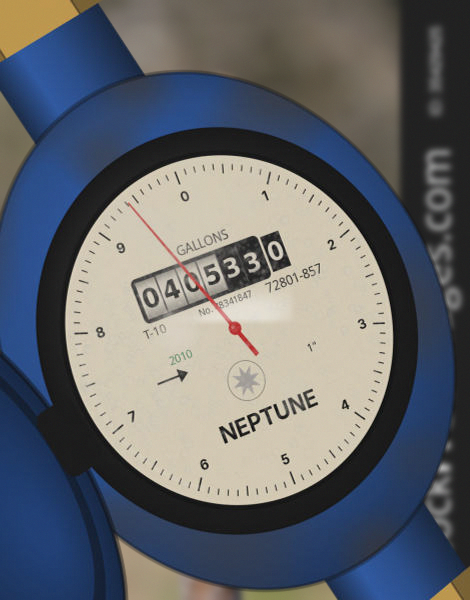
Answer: value=405329.4 unit=gal
